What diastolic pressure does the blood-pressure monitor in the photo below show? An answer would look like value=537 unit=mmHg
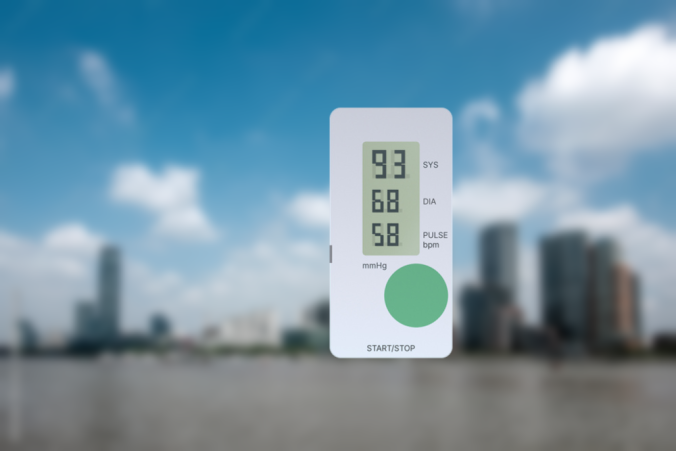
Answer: value=68 unit=mmHg
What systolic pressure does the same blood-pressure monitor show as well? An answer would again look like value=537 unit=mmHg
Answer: value=93 unit=mmHg
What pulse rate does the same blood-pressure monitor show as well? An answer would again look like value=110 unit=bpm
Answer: value=58 unit=bpm
